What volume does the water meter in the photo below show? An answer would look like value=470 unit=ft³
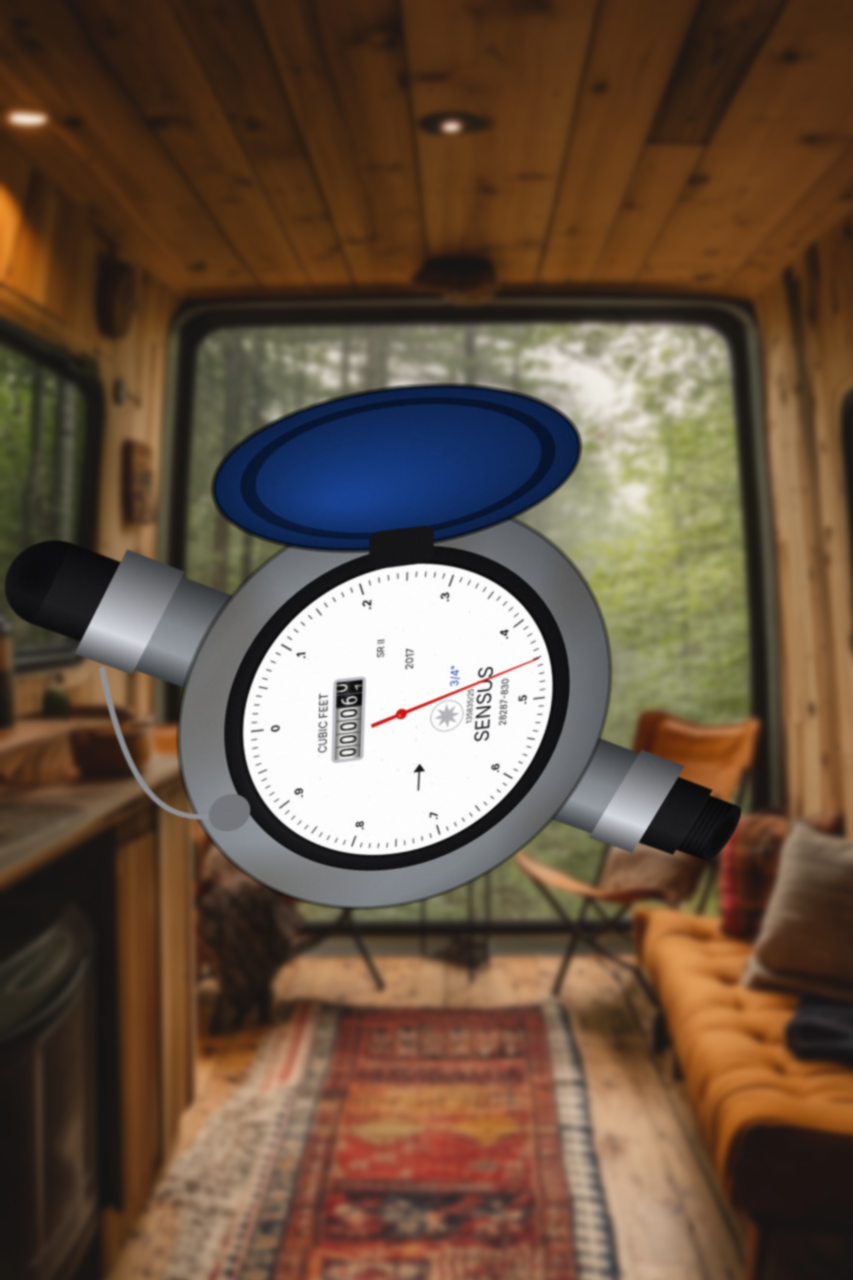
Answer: value=60.45 unit=ft³
